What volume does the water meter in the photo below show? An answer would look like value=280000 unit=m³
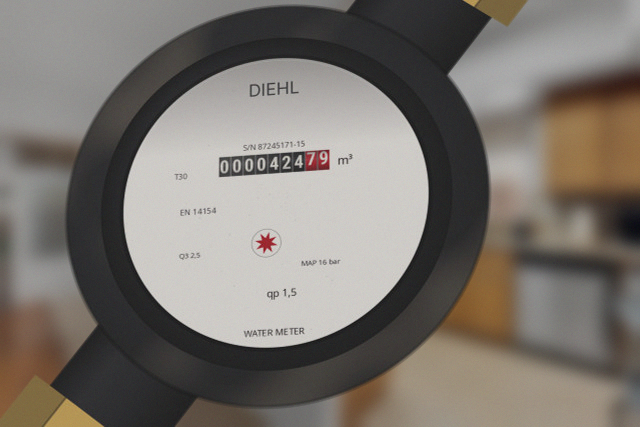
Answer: value=424.79 unit=m³
